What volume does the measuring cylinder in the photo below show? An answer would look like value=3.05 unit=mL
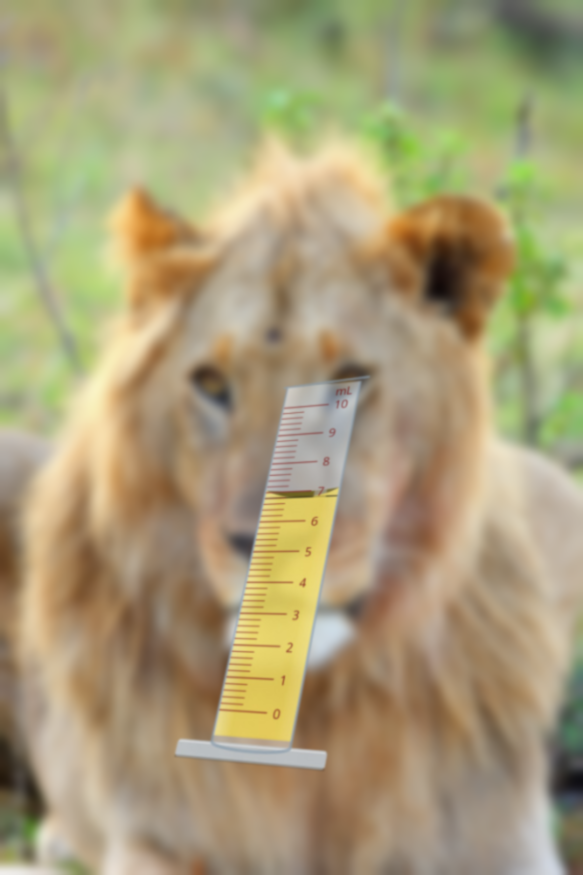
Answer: value=6.8 unit=mL
